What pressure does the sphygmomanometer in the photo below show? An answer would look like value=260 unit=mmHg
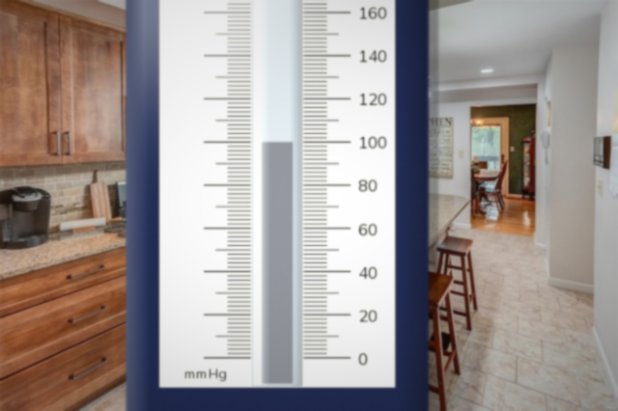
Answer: value=100 unit=mmHg
